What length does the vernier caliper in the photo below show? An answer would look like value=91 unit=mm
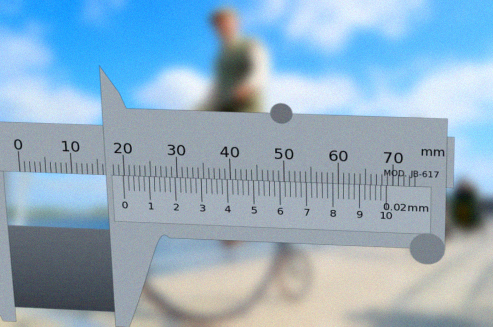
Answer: value=19.8 unit=mm
